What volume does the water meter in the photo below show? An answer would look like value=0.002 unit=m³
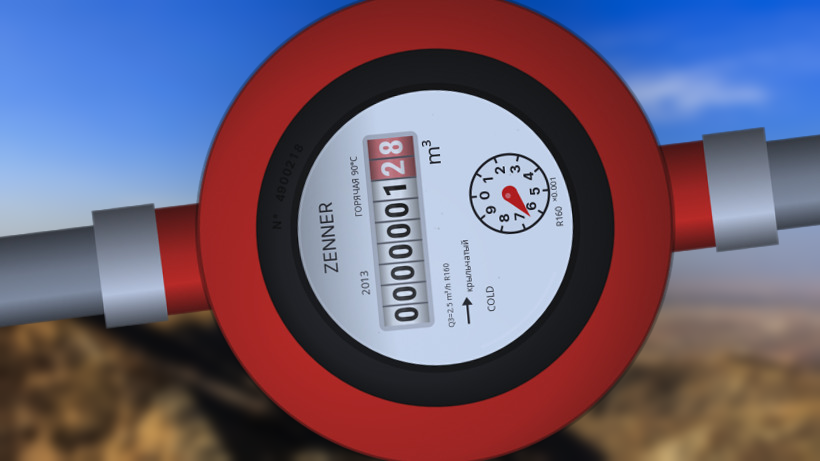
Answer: value=1.286 unit=m³
